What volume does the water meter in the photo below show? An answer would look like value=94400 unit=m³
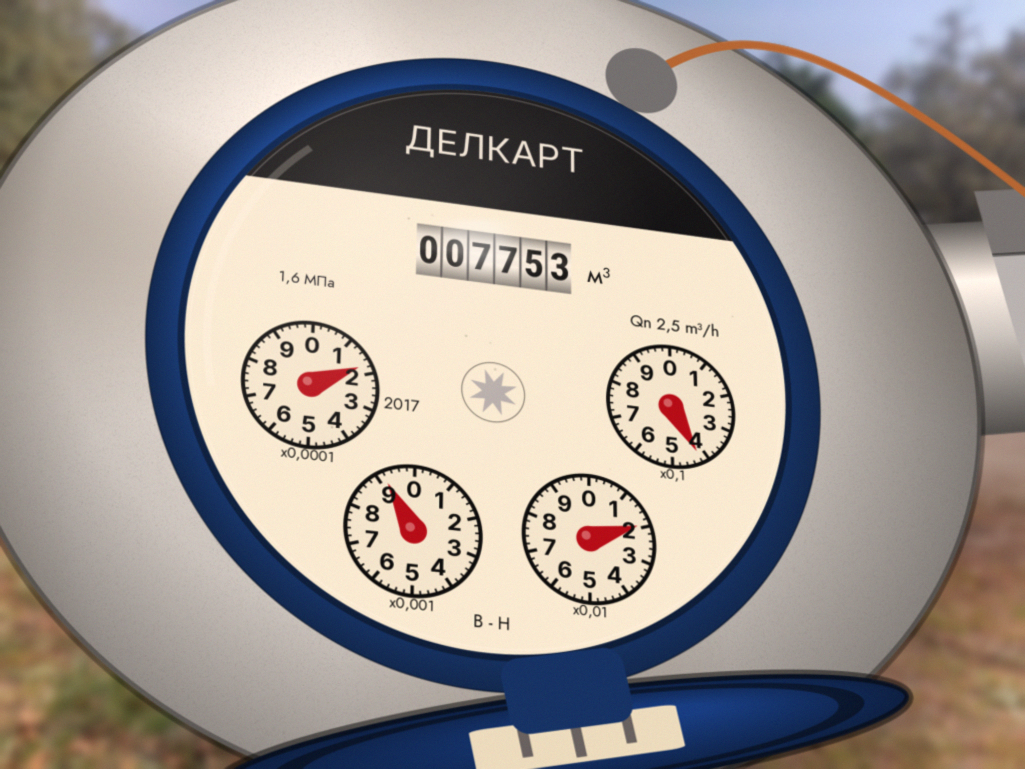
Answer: value=7753.4191 unit=m³
